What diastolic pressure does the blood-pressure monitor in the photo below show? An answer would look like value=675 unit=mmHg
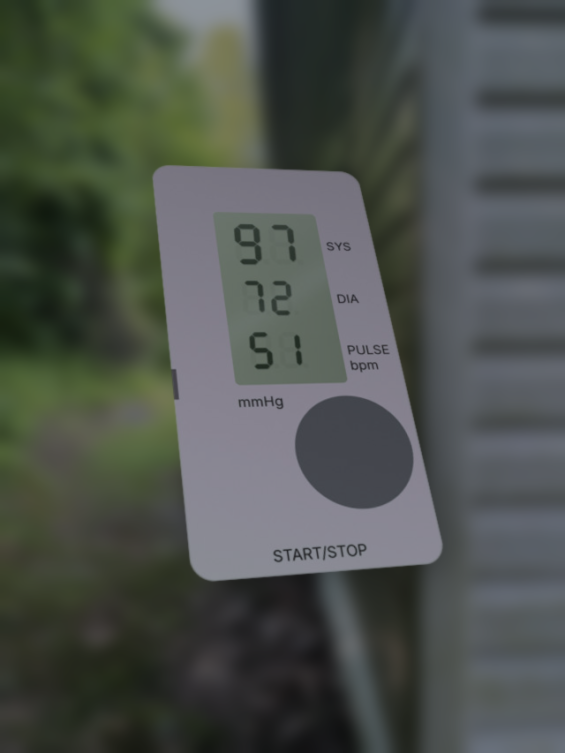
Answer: value=72 unit=mmHg
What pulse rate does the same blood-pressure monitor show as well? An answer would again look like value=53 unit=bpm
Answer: value=51 unit=bpm
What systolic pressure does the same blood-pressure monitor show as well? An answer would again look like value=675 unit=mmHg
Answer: value=97 unit=mmHg
